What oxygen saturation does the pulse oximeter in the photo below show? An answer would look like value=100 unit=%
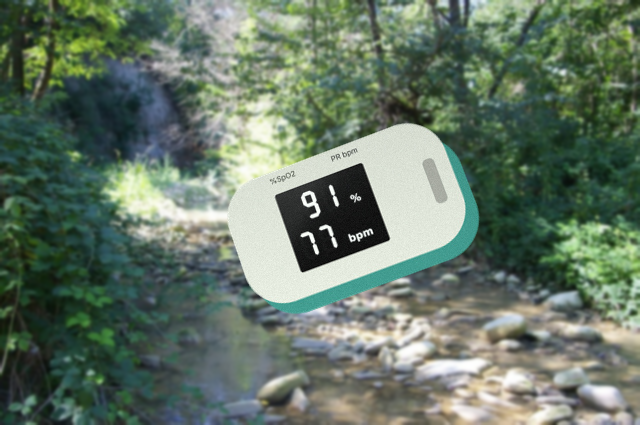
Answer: value=91 unit=%
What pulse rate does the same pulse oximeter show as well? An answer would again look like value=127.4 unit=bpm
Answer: value=77 unit=bpm
